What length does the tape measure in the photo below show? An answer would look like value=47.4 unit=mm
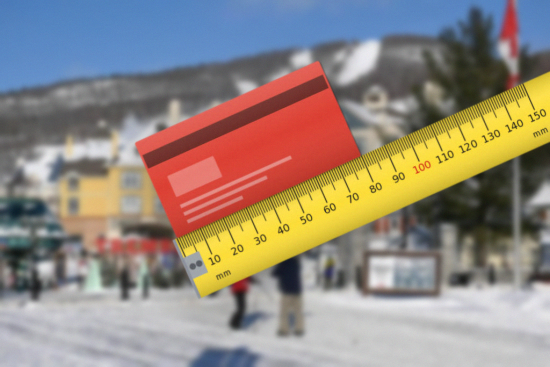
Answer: value=80 unit=mm
